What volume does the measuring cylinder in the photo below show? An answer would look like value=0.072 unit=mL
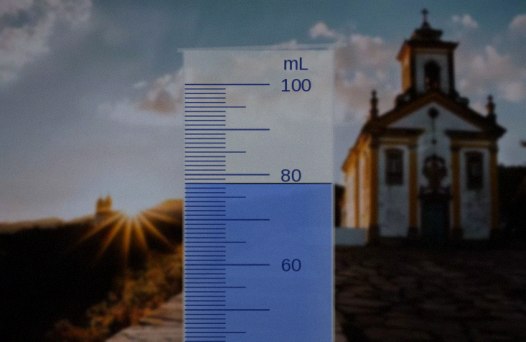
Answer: value=78 unit=mL
